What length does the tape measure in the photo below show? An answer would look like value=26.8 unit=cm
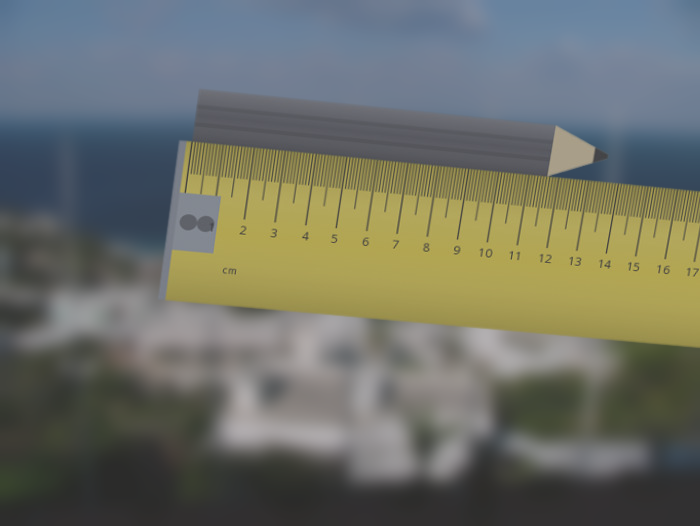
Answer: value=13.5 unit=cm
